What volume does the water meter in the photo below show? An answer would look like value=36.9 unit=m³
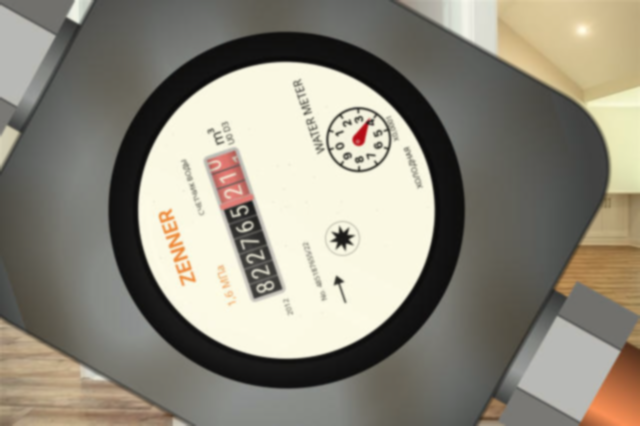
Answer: value=822765.2103 unit=m³
